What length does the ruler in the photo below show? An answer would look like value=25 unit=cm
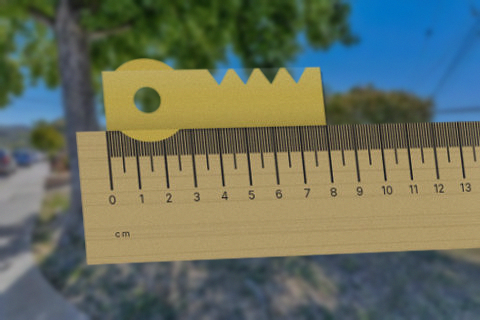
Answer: value=8 unit=cm
